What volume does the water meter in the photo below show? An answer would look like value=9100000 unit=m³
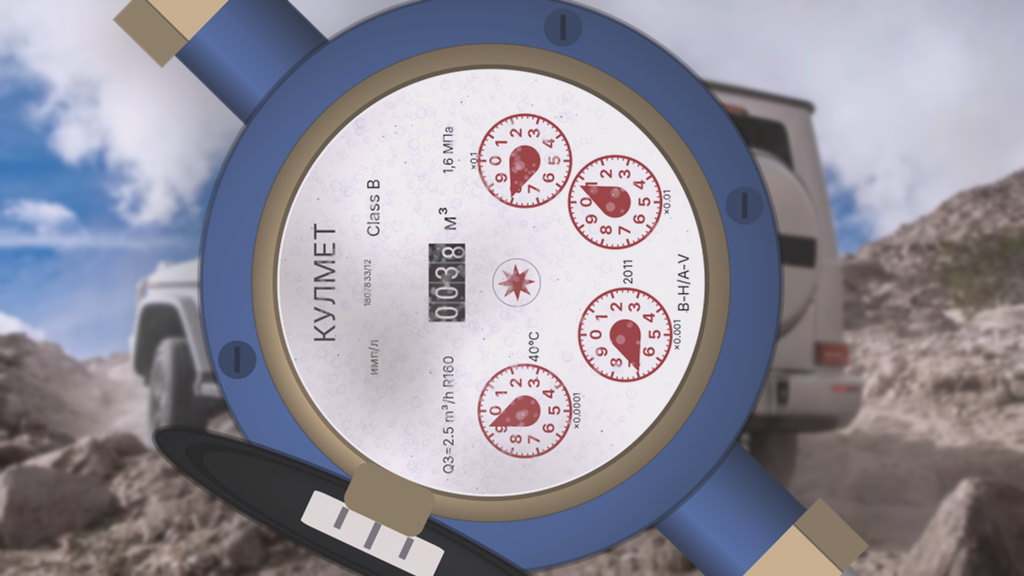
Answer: value=37.8069 unit=m³
